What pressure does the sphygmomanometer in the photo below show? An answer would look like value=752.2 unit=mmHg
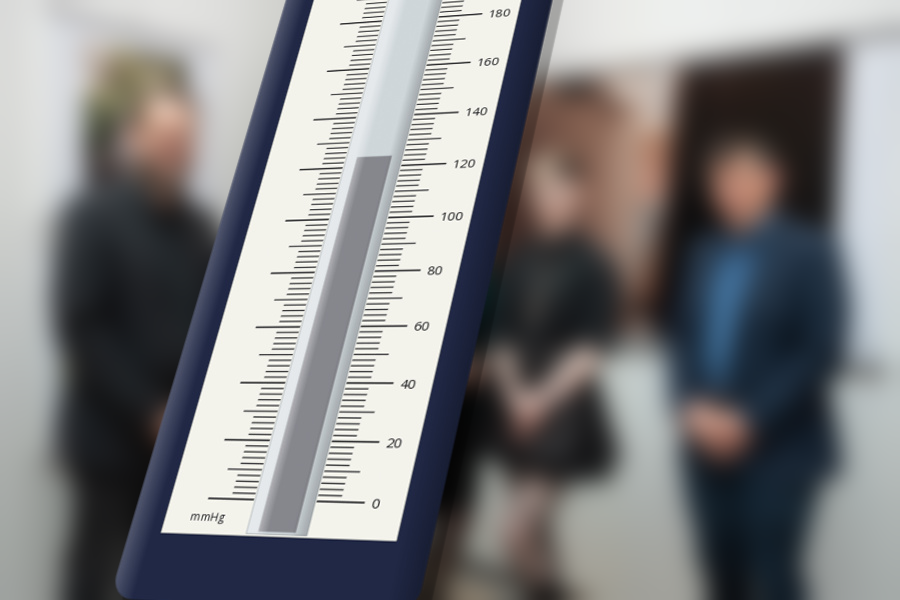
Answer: value=124 unit=mmHg
